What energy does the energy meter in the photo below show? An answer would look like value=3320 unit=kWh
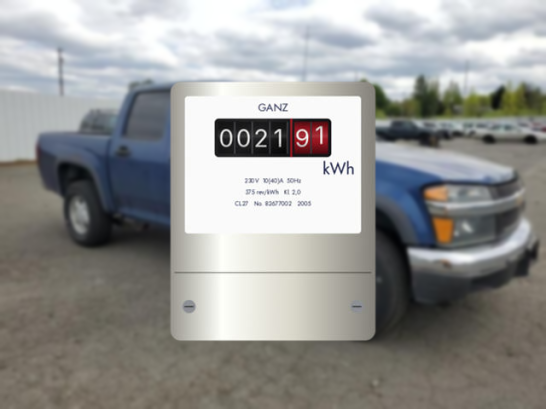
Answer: value=21.91 unit=kWh
